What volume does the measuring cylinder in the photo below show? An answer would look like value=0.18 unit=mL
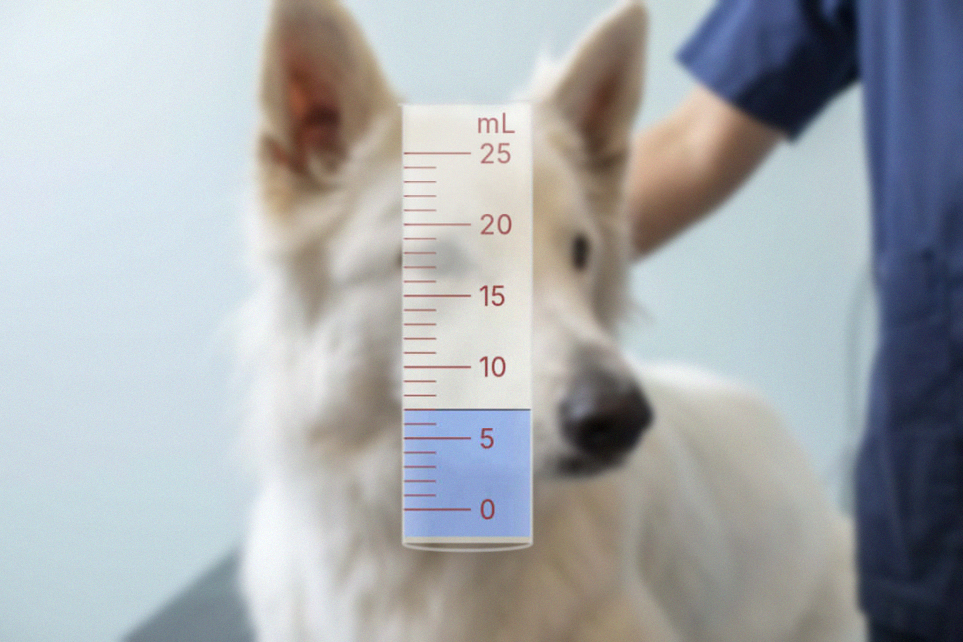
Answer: value=7 unit=mL
